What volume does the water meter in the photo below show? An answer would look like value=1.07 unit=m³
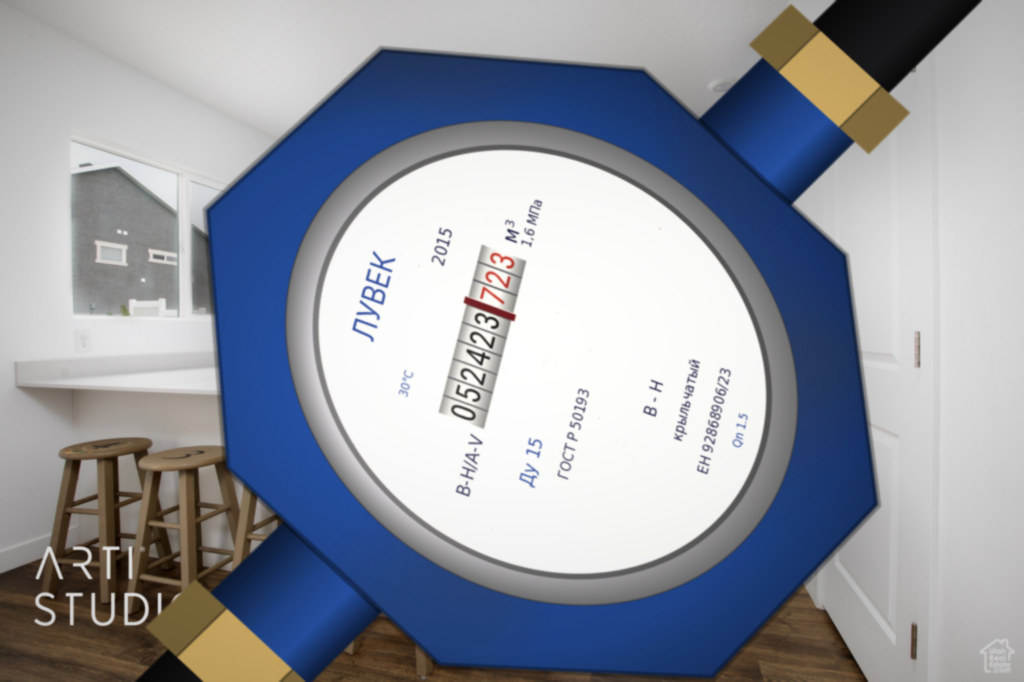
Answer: value=52423.723 unit=m³
